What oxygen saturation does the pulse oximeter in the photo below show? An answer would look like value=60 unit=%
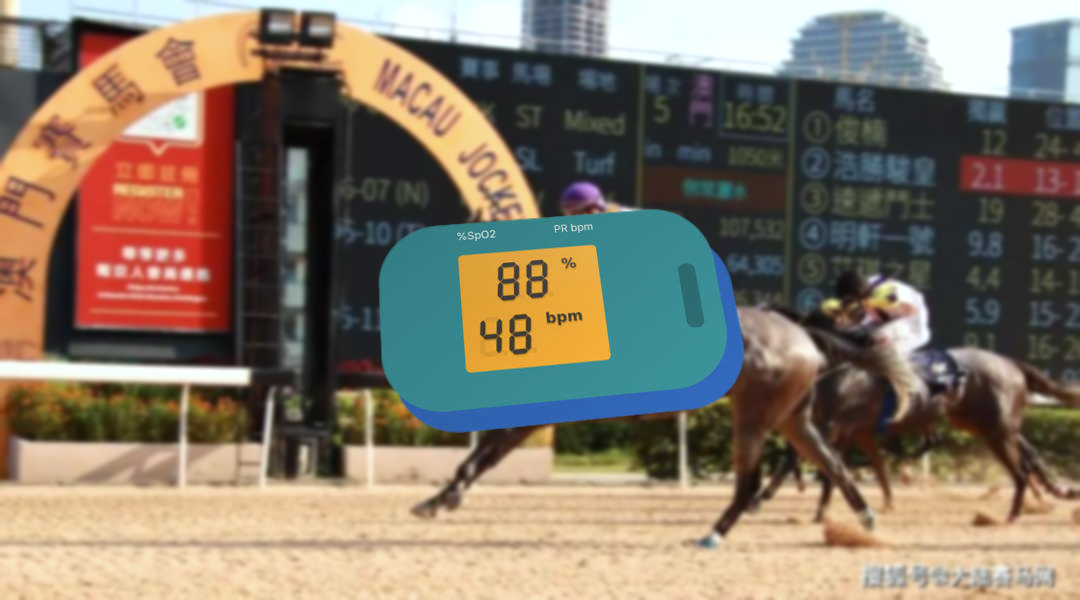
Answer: value=88 unit=%
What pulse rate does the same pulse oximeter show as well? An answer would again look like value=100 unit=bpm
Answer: value=48 unit=bpm
